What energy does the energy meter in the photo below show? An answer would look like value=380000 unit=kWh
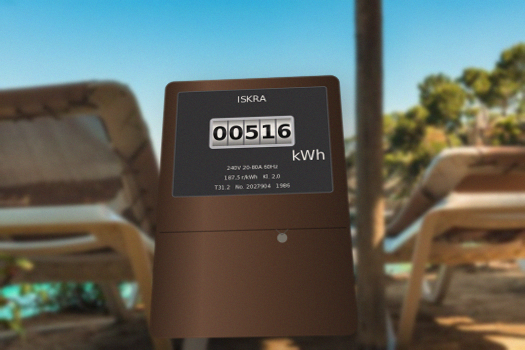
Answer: value=516 unit=kWh
